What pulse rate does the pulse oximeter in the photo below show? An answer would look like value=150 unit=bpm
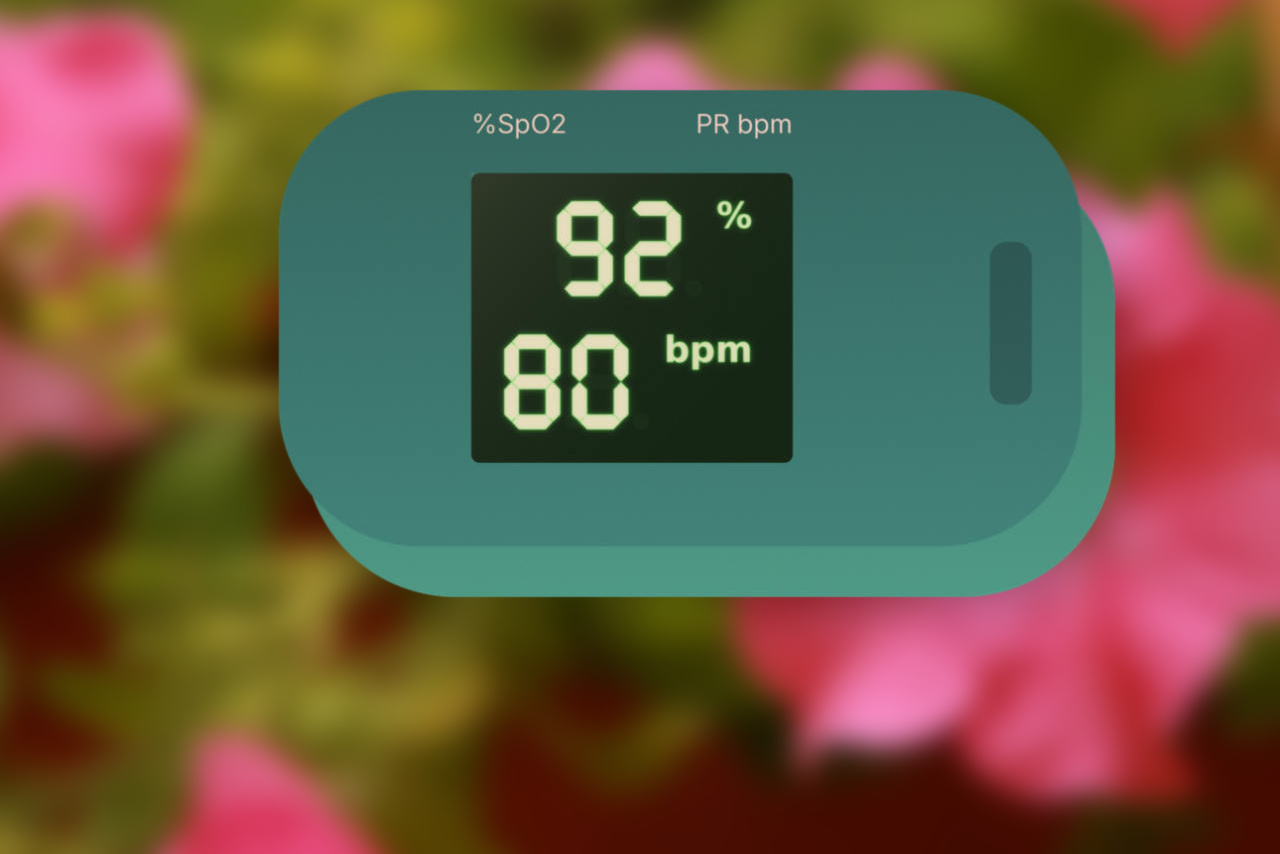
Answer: value=80 unit=bpm
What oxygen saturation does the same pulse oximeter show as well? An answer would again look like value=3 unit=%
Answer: value=92 unit=%
